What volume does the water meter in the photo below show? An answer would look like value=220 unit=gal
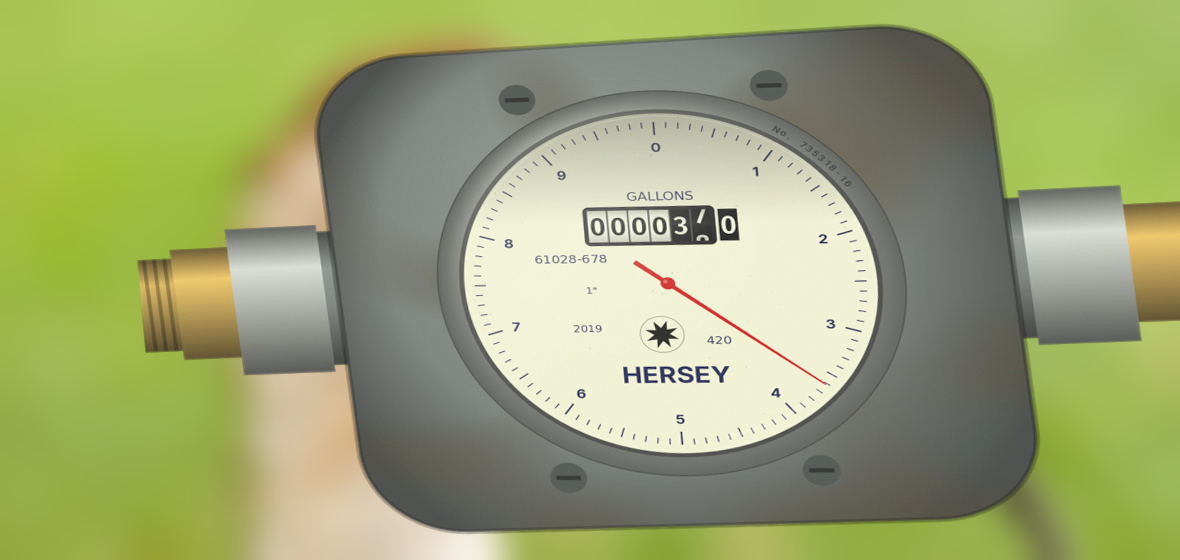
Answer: value=373.6 unit=gal
